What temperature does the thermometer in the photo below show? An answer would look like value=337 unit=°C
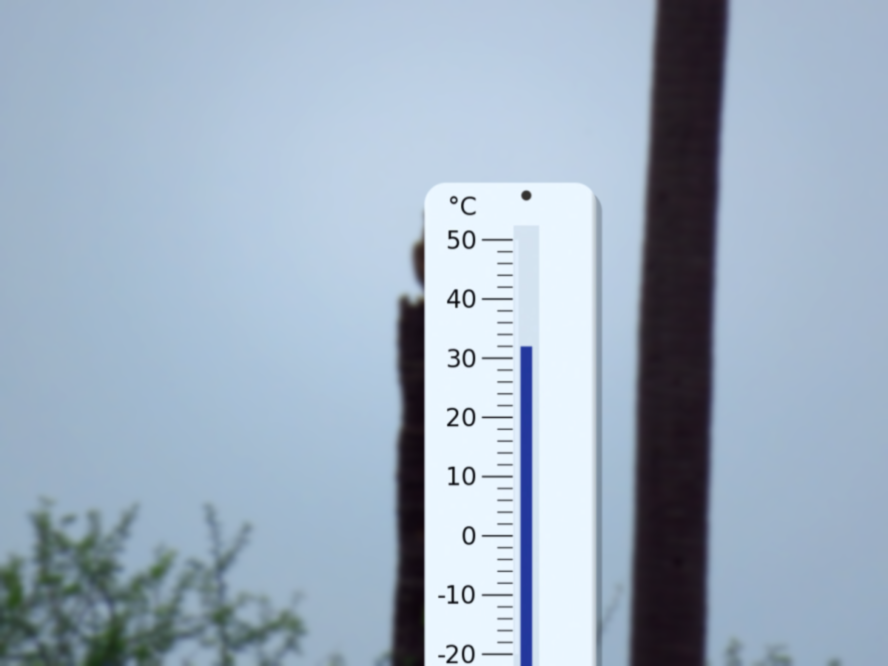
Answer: value=32 unit=°C
